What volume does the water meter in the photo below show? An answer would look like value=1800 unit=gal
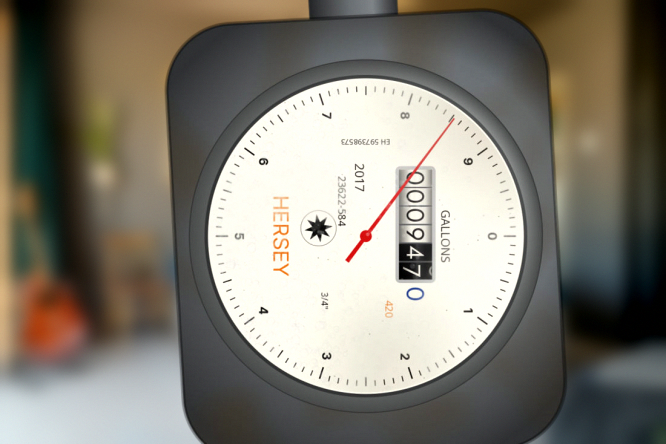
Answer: value=9468.5 unit=gal
